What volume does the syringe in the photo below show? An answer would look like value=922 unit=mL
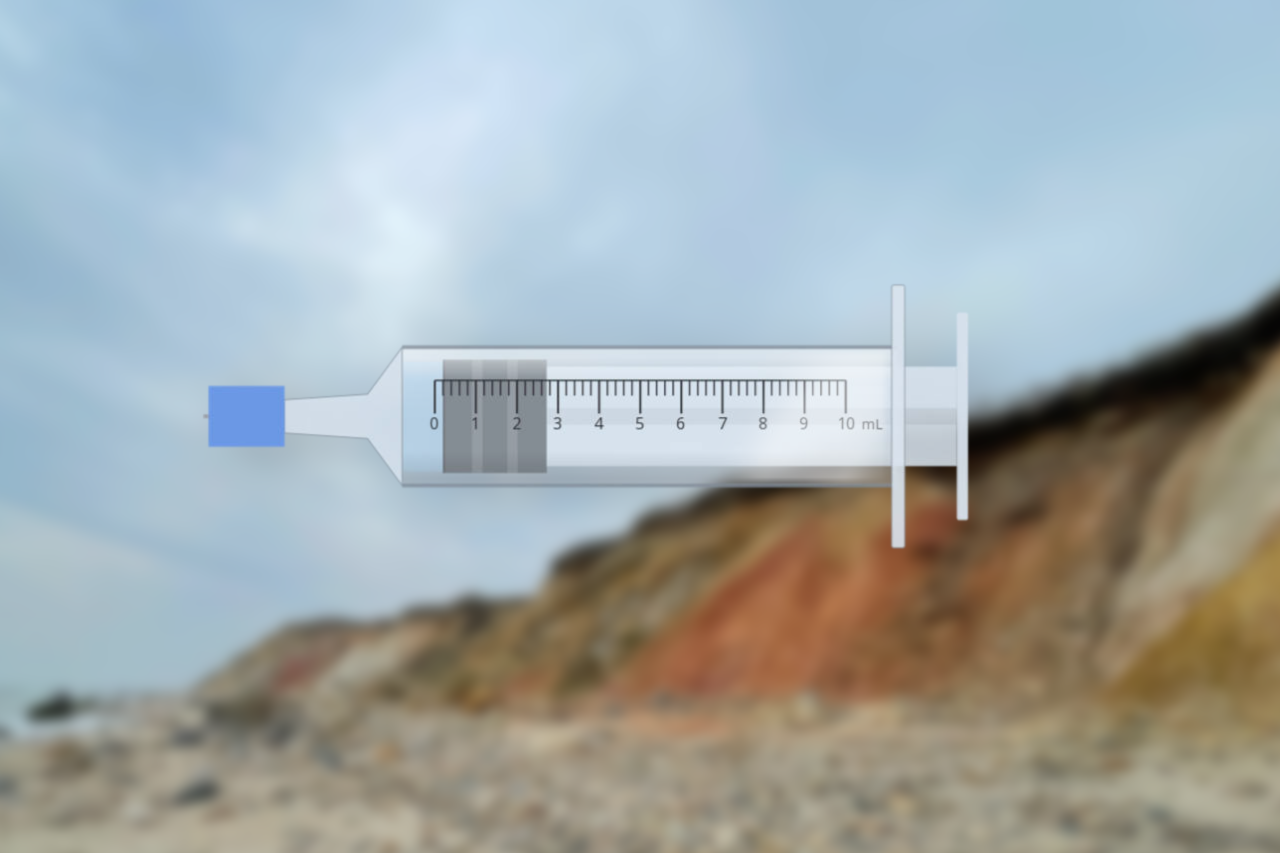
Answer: value=0.2 unit=mL
